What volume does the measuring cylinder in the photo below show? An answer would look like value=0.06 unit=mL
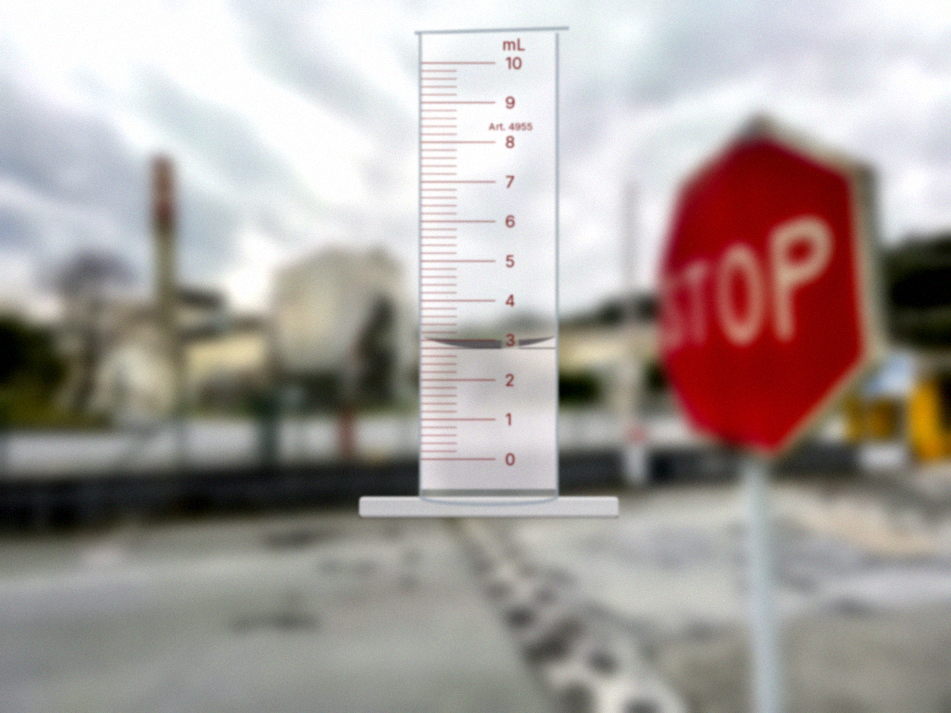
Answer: value=2.8 unit=mL
